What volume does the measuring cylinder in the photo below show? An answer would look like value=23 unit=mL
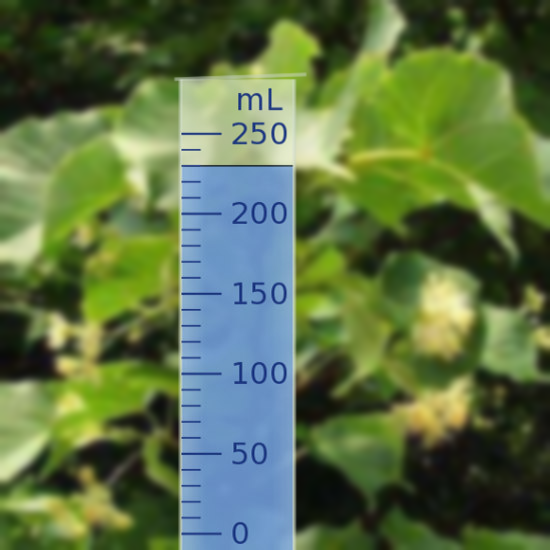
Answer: value=230 unit=mL
